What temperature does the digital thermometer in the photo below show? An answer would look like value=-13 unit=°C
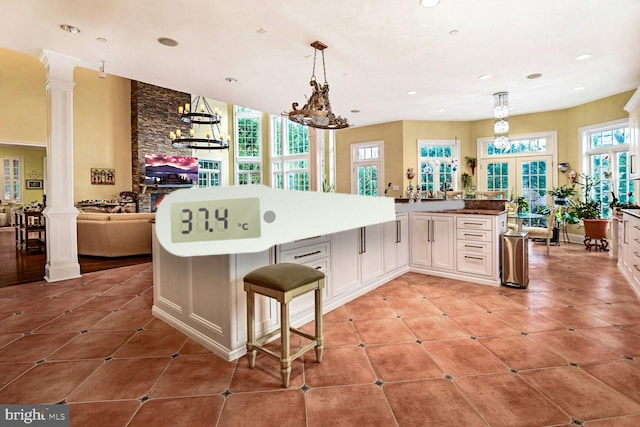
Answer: value=37.4 unit=°C
